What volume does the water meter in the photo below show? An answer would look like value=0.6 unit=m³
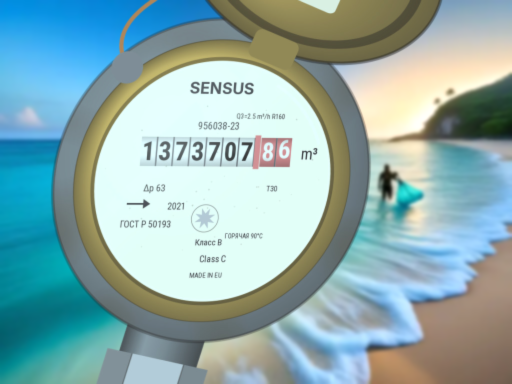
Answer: value=1373707.86 unit=m³
